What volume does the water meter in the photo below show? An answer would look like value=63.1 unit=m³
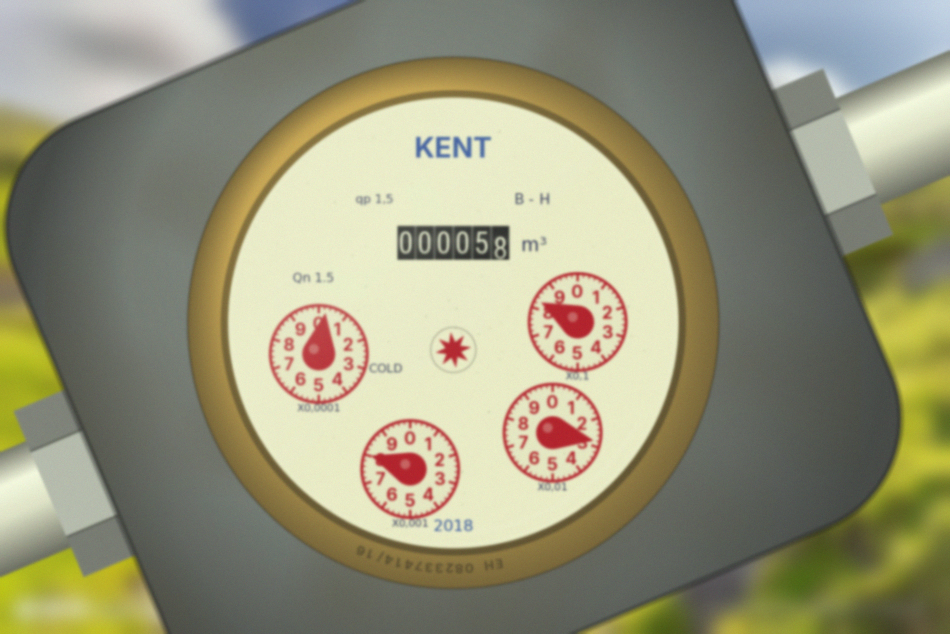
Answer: value=57.8280 unit=m³
